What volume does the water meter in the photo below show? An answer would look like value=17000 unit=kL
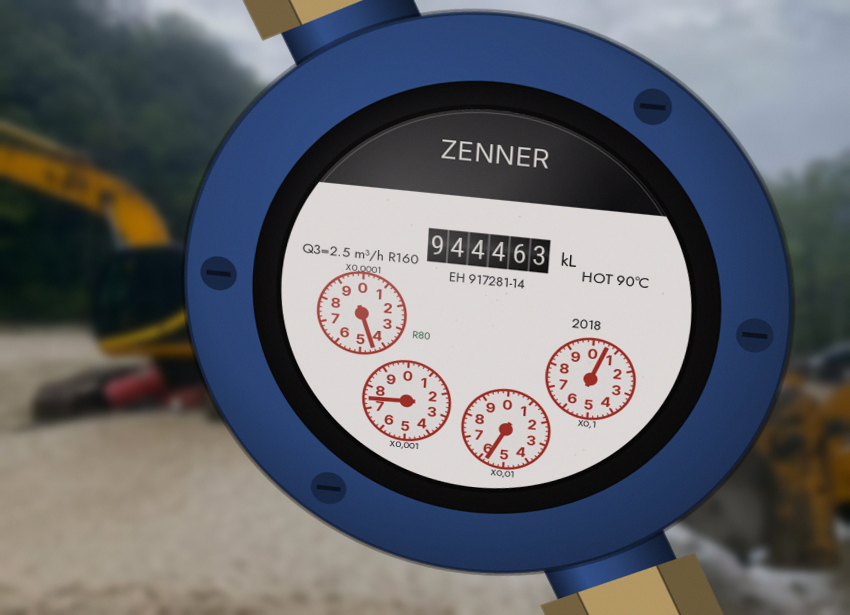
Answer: value=944463.0574 unit=kL
